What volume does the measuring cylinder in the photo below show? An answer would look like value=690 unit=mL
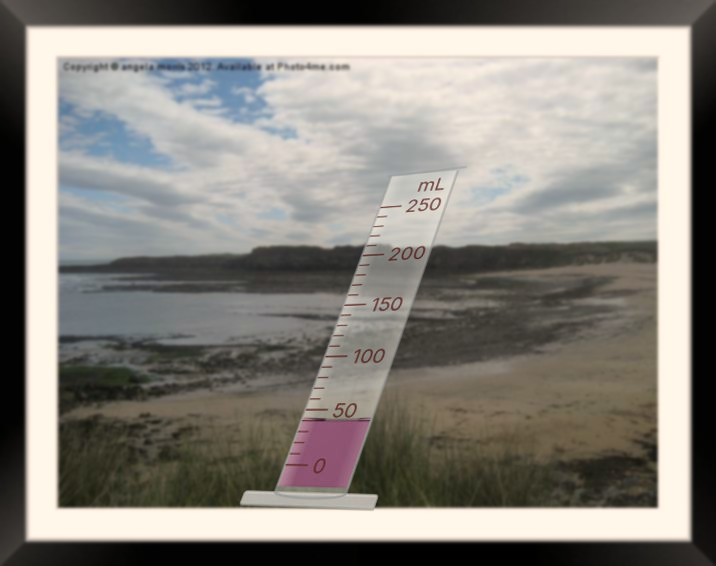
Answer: value=40 unit=mL
